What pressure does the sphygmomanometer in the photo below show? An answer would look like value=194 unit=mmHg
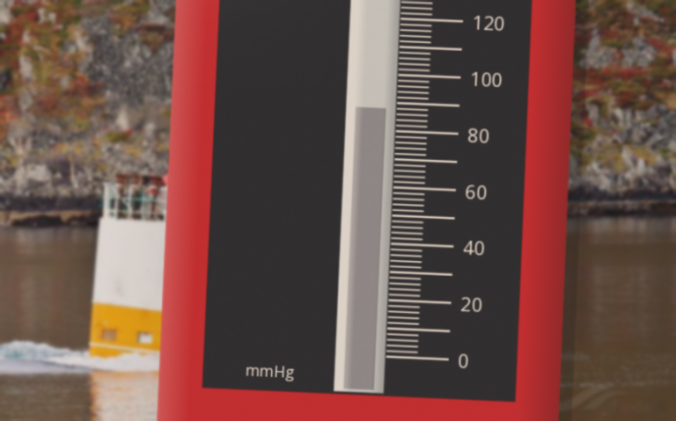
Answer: value=88 unit=mmHg
